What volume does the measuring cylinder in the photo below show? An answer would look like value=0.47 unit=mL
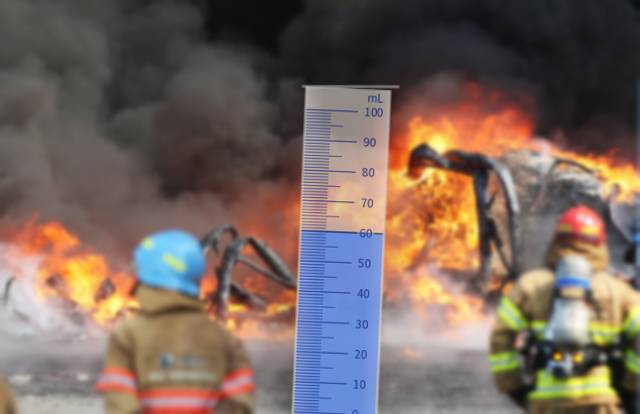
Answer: value=60 unit=mL
